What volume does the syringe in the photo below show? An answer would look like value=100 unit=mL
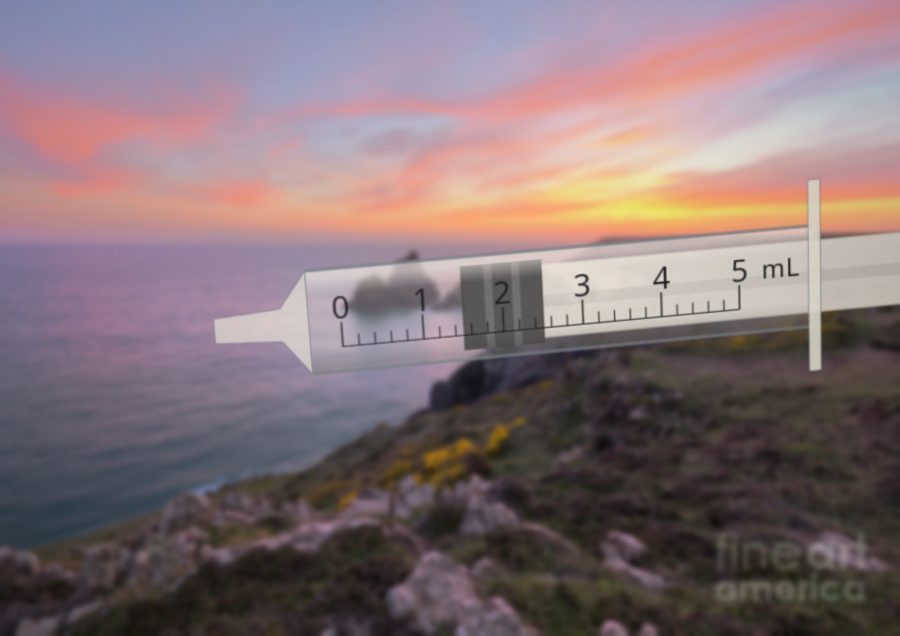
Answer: value=1.5 unit=mL
